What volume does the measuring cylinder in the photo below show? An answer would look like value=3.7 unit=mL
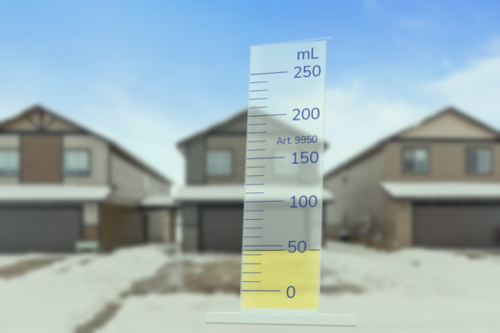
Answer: value=45 unit=mL
